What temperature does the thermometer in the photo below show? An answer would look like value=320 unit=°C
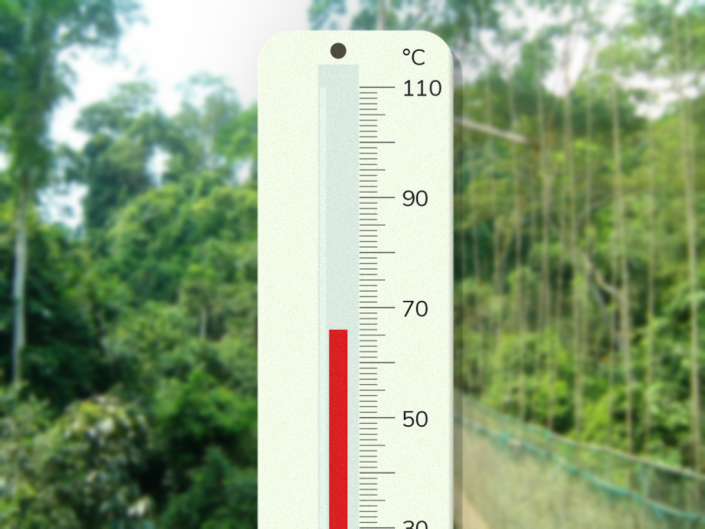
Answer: value=66 unit=°C
